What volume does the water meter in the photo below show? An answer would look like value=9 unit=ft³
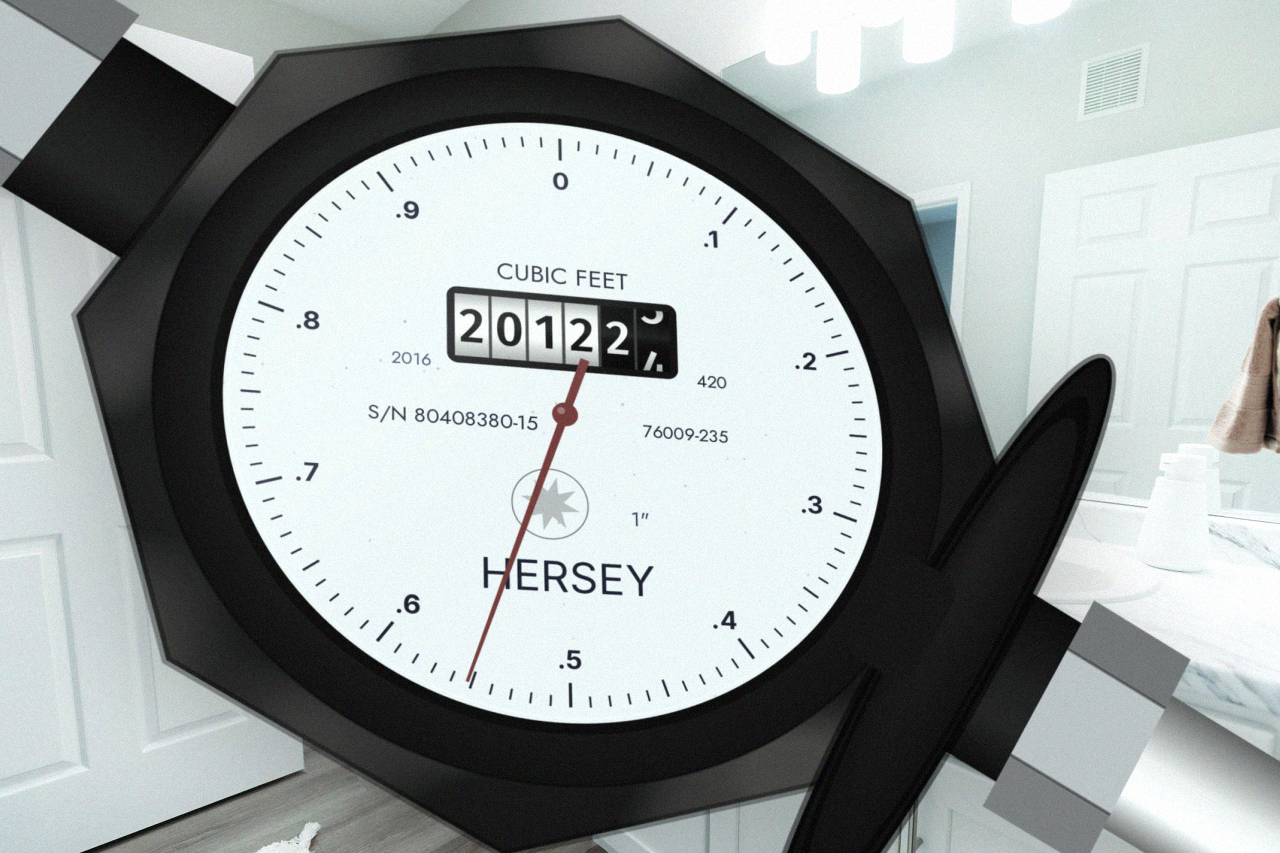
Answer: value=201223.55 unit=ft³
